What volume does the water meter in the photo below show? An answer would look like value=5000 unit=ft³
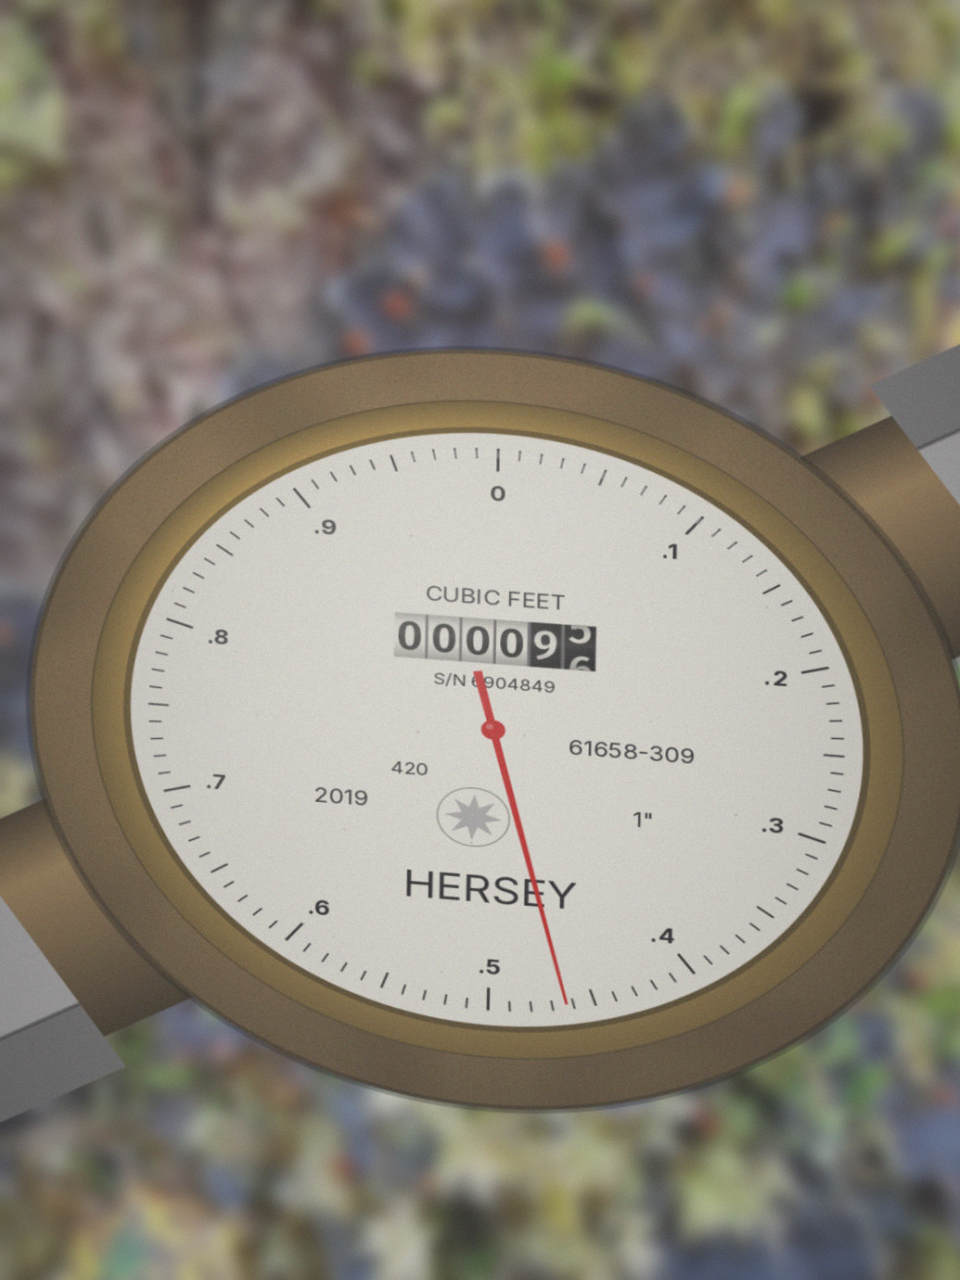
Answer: value=95.46 unit=ft³
